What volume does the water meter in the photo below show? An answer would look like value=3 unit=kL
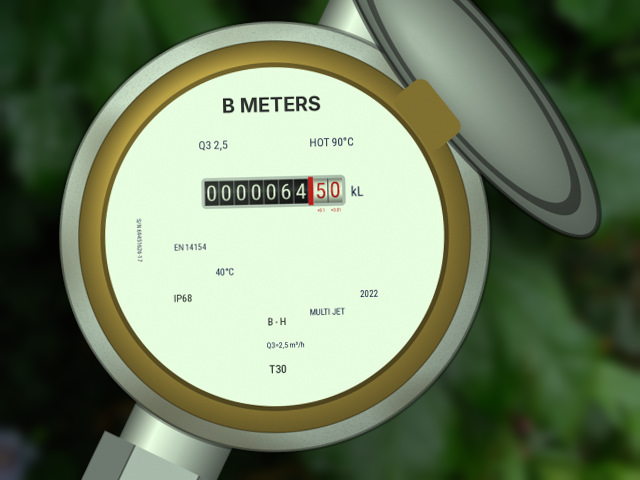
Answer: value=64.50 unit=kL
